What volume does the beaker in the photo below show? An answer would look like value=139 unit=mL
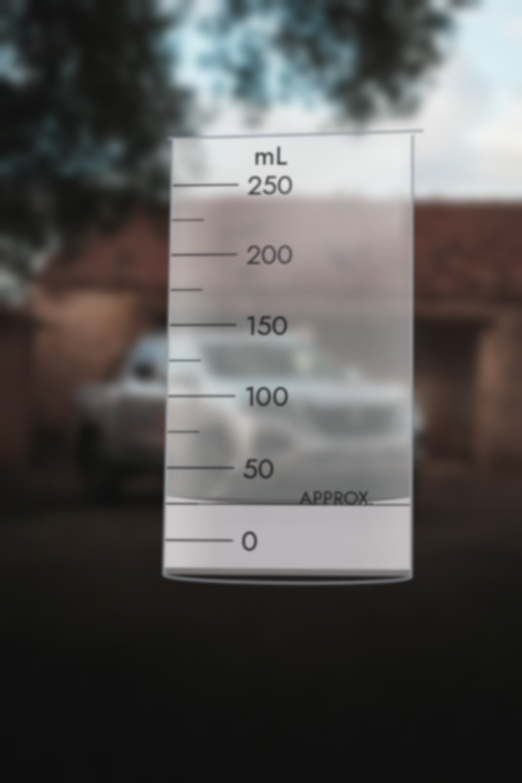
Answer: value=25 unit=mL
